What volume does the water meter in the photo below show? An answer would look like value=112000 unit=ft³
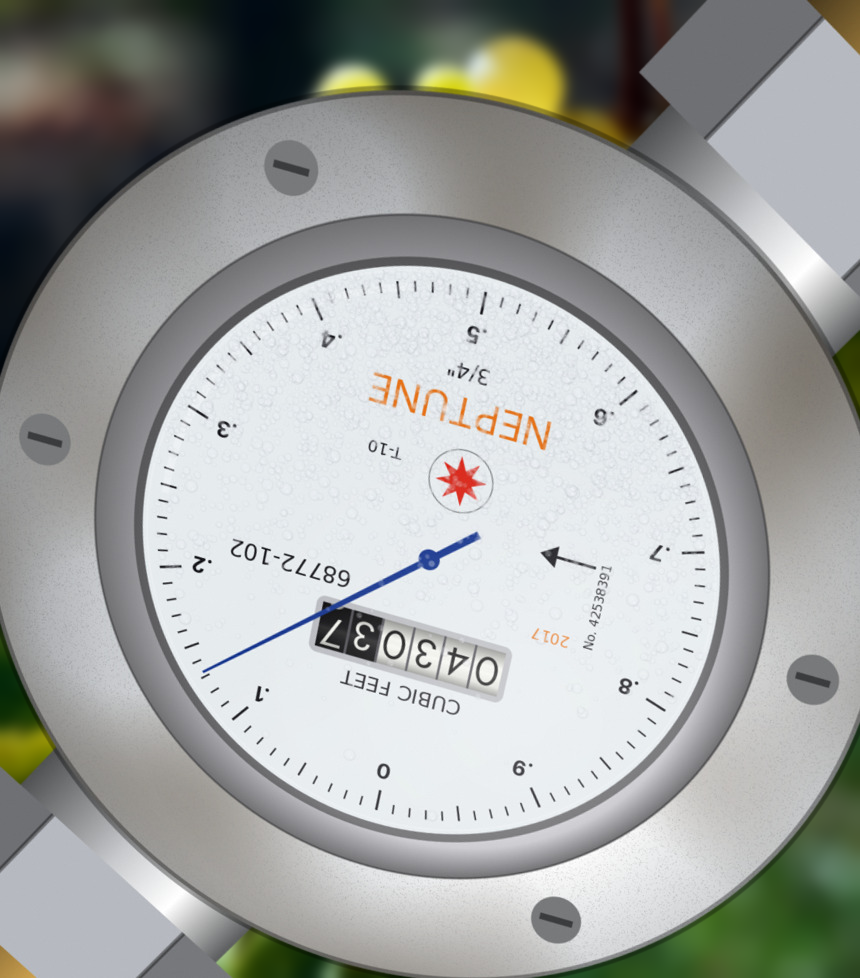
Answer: value=43037.13 unit=ft³
